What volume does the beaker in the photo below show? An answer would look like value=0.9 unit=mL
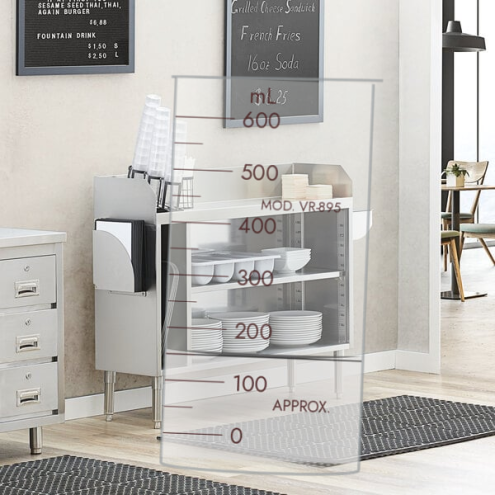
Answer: value=150 unit=mL
